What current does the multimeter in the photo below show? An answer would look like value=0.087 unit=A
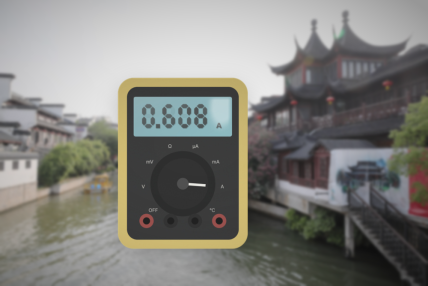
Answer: value=0.608 unit=A
